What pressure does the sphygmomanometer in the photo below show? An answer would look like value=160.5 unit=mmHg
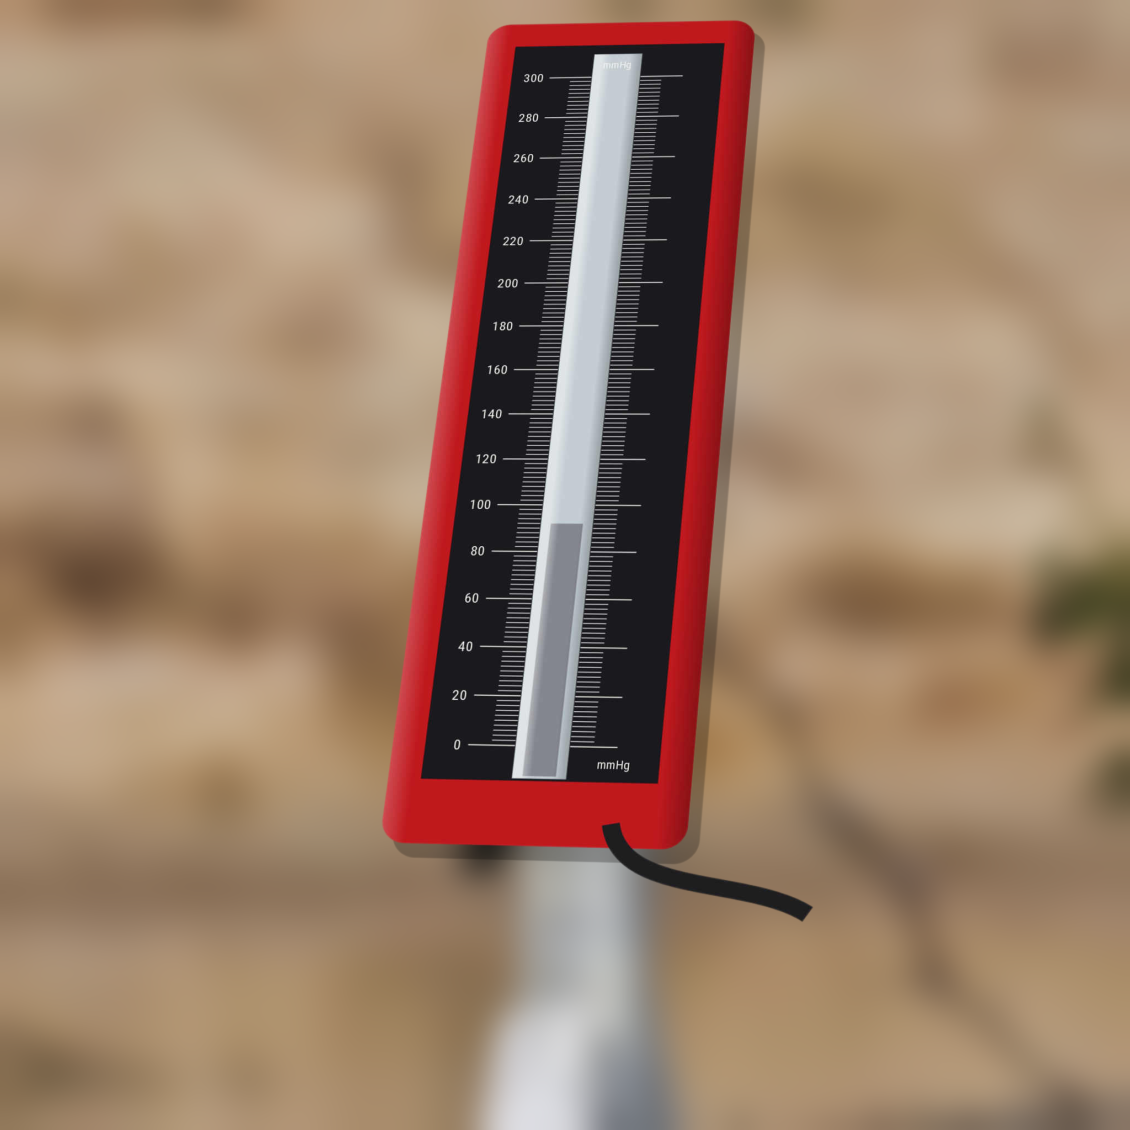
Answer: value=92 unit=mmHg
